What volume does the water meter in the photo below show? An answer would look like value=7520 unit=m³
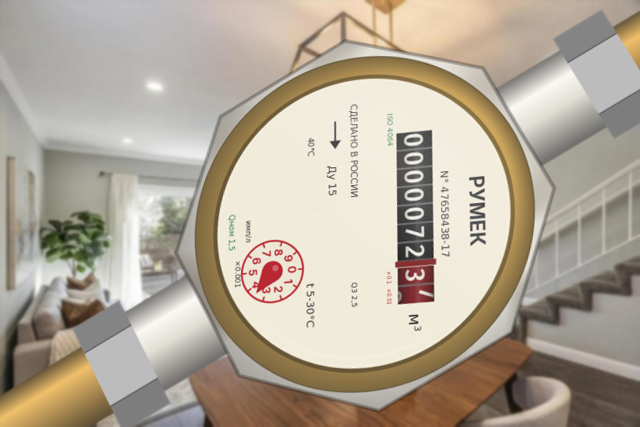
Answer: value=72.373 unit=m³
